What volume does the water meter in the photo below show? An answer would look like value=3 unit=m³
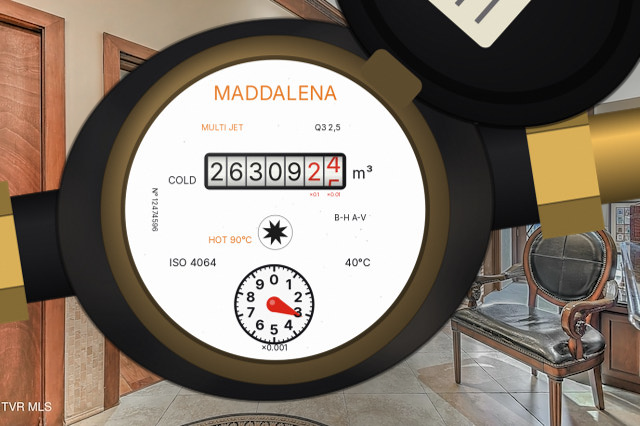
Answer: value=26309.243 unit=m³
